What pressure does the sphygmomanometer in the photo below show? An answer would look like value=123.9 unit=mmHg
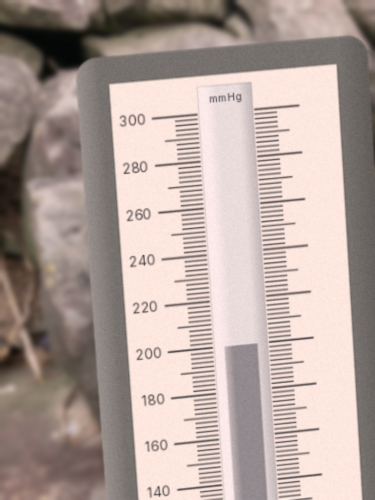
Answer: value=200 unit=mmHg
